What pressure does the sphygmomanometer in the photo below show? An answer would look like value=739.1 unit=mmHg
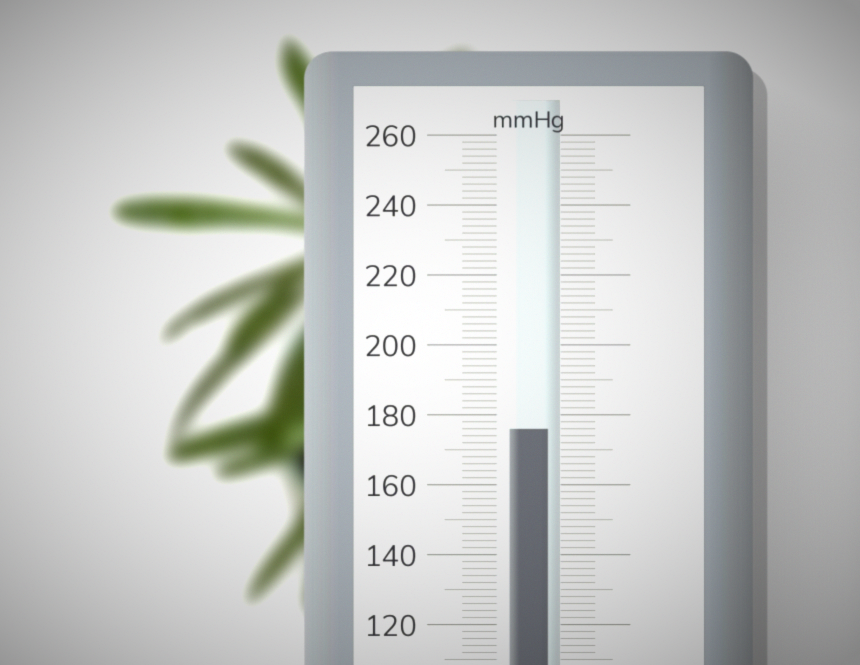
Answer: value=176 unit=mmHg
